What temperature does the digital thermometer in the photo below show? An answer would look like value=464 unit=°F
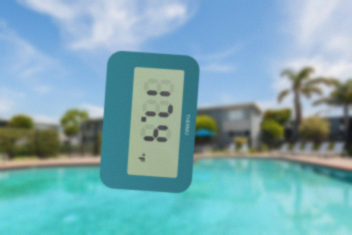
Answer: value=17.4 unit=°F
